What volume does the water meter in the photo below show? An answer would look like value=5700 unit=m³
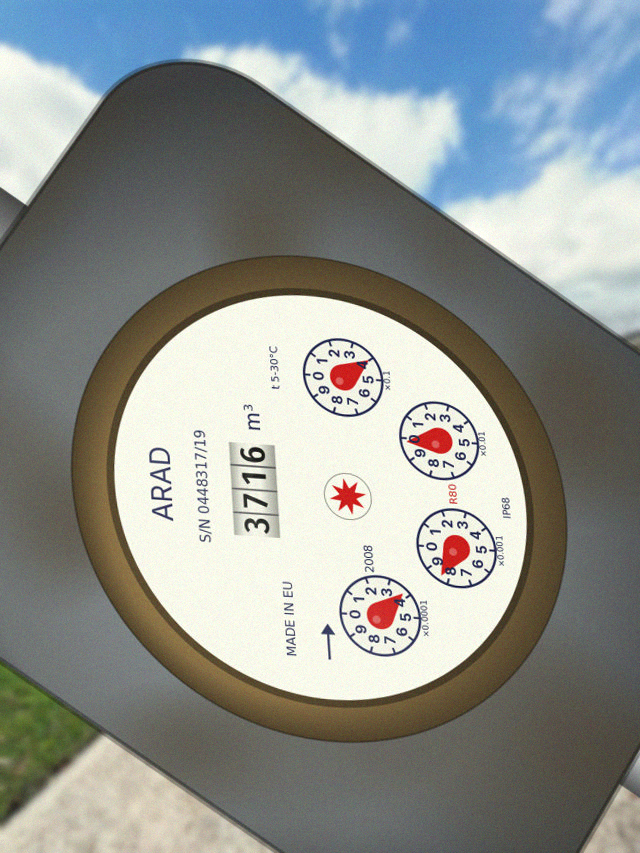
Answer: value=3716.3983 unit=m³
